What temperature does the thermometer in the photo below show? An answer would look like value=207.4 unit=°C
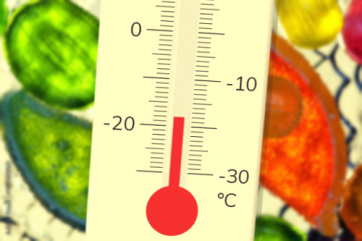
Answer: value=-18 unit=°C
